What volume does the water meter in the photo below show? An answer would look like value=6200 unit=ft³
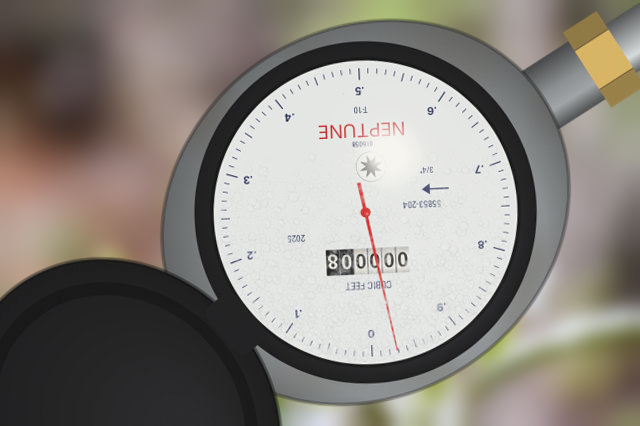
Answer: value=7.97 unit=ft³
